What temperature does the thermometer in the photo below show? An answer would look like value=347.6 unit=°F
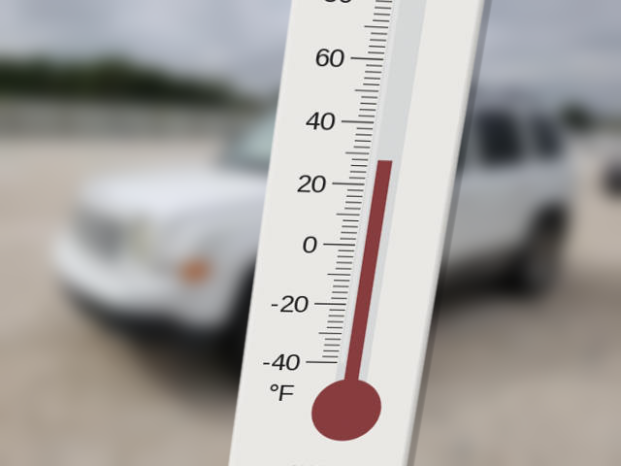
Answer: value=28 unit=°F
